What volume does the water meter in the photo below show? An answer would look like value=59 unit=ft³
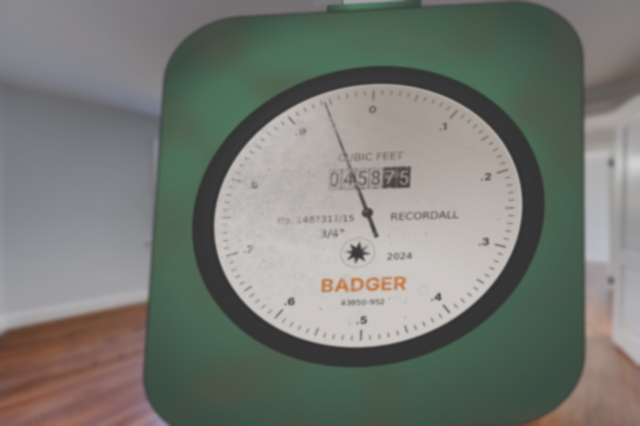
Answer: value=45874.94 unit=ft³
